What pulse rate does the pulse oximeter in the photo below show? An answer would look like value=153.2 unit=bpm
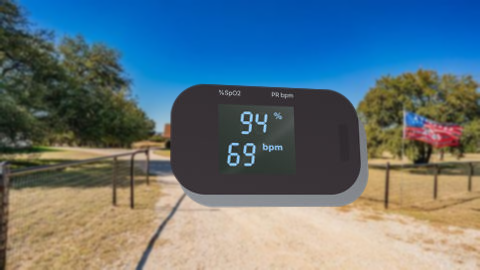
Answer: value=69 unit=bpm
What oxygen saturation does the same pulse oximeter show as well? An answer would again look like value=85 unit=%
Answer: value=94 unit=%
